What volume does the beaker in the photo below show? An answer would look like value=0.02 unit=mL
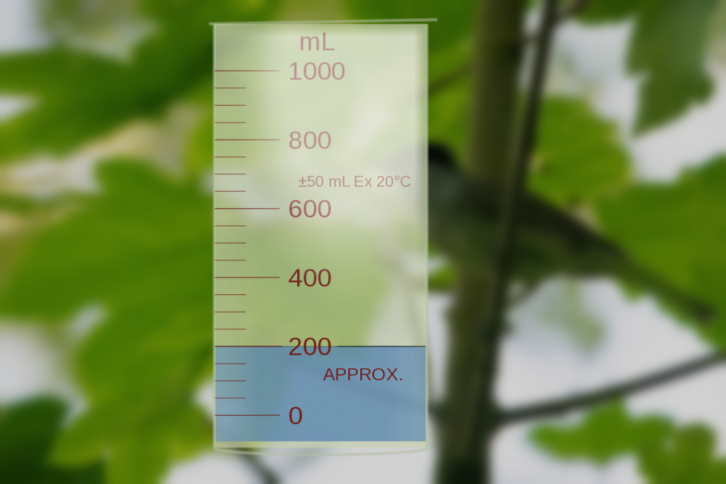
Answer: value=200 unit=mL
